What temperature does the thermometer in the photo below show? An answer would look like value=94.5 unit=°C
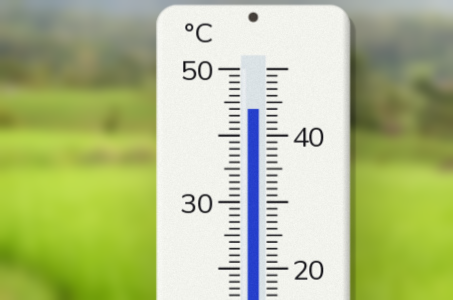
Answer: value=44 unit=°C
